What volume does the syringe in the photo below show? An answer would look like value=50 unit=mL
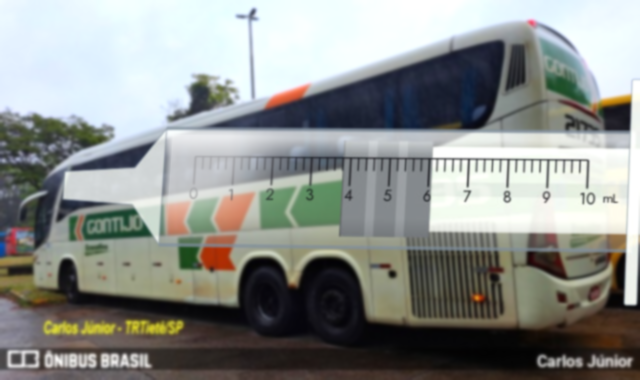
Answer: value=3.8 unit=mL
